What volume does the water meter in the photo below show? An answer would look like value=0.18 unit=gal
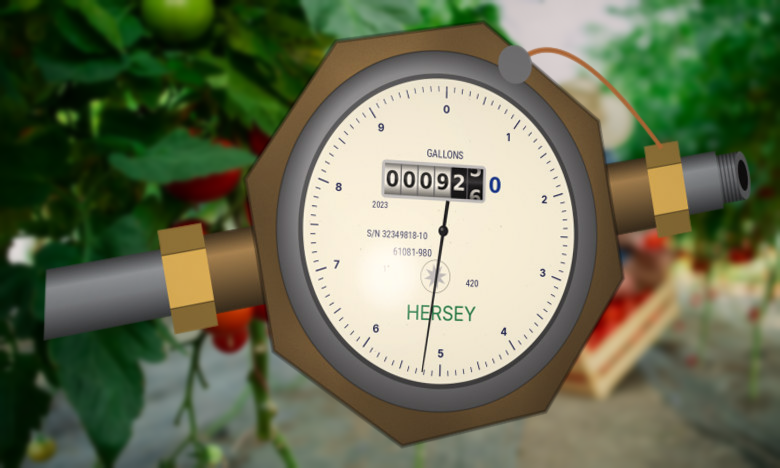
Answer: value=9255.2 unit=gal
